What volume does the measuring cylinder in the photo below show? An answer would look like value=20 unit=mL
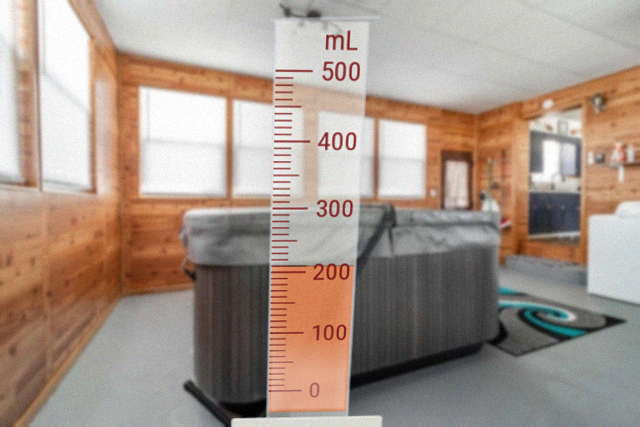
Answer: value=210 unit=mL
